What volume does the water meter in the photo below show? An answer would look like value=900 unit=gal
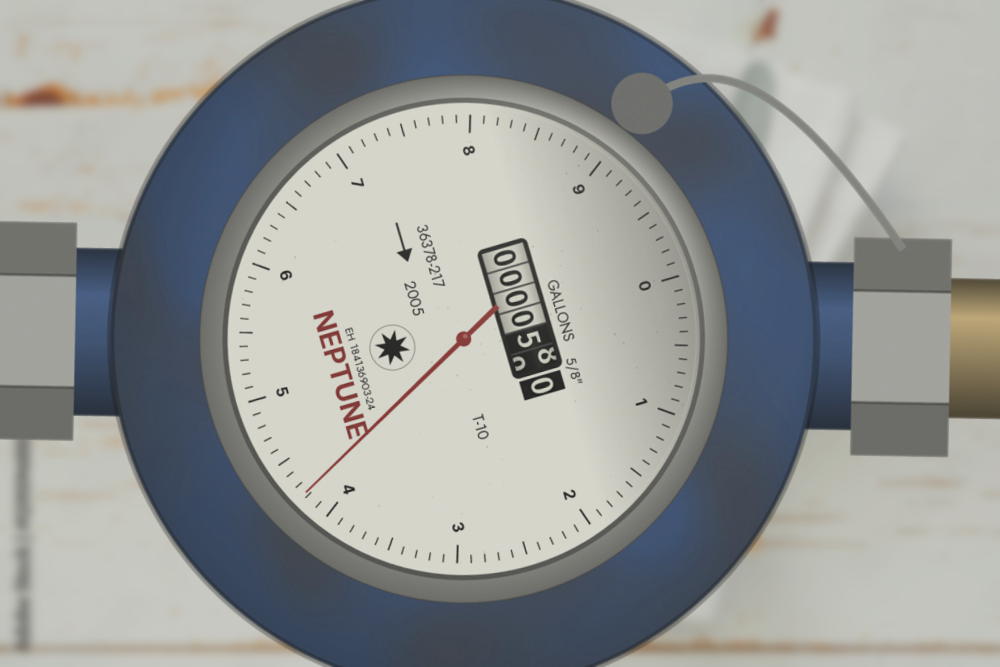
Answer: value=584.2 unit=gal
